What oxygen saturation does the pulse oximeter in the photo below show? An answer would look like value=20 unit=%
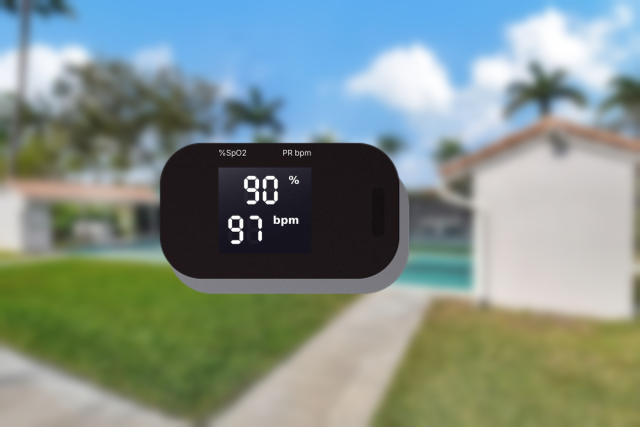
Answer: value=90 unit=%
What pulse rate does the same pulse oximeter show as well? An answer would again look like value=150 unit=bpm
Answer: value=97 unit=bpm
